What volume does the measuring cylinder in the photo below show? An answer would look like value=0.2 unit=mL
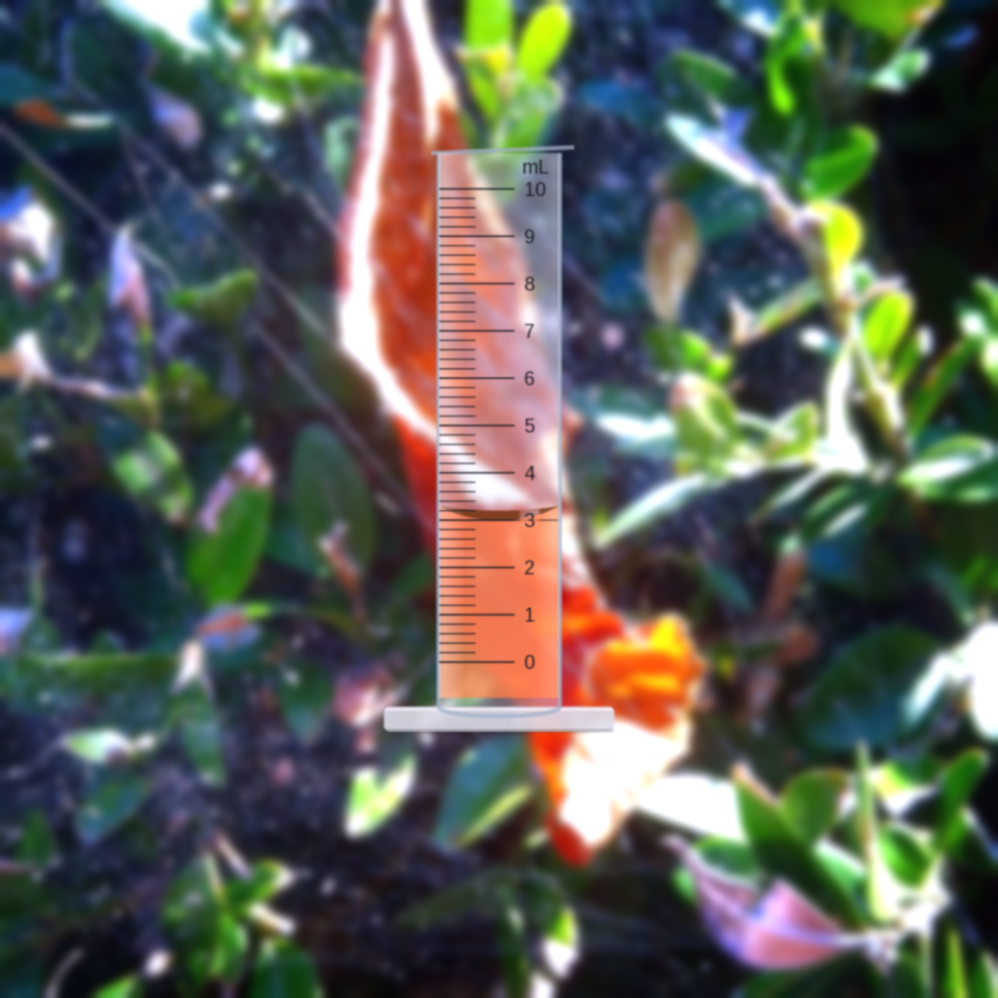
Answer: value=3 unit=mL
